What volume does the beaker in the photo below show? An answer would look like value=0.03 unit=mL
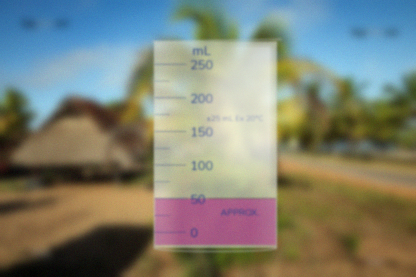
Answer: value=50 unit=mL
